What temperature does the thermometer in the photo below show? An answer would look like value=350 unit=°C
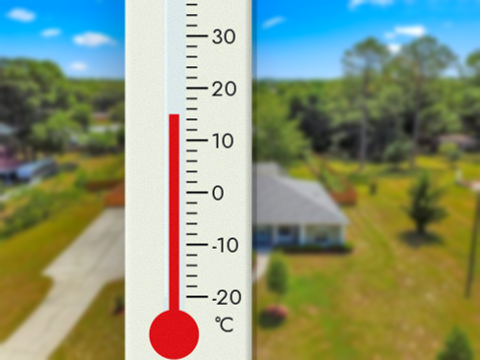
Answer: value=15 unit=°C
